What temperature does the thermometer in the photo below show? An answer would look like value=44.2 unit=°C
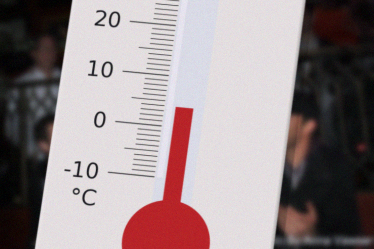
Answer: value=4 unit=°C
